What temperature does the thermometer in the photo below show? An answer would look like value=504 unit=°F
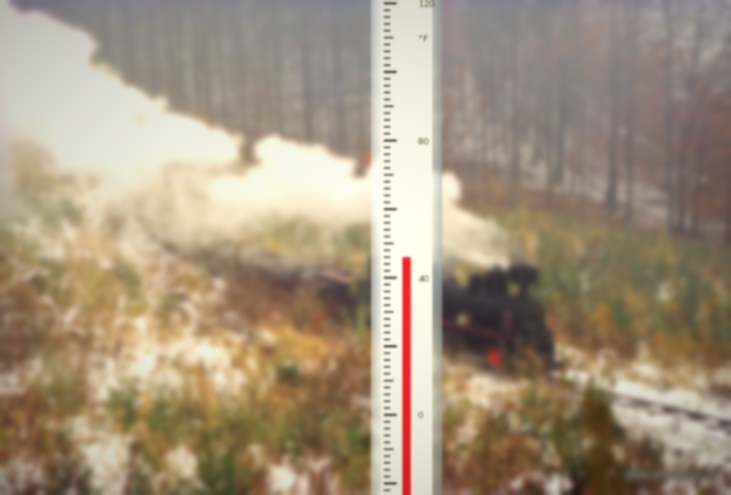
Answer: value=46 unit=°F
